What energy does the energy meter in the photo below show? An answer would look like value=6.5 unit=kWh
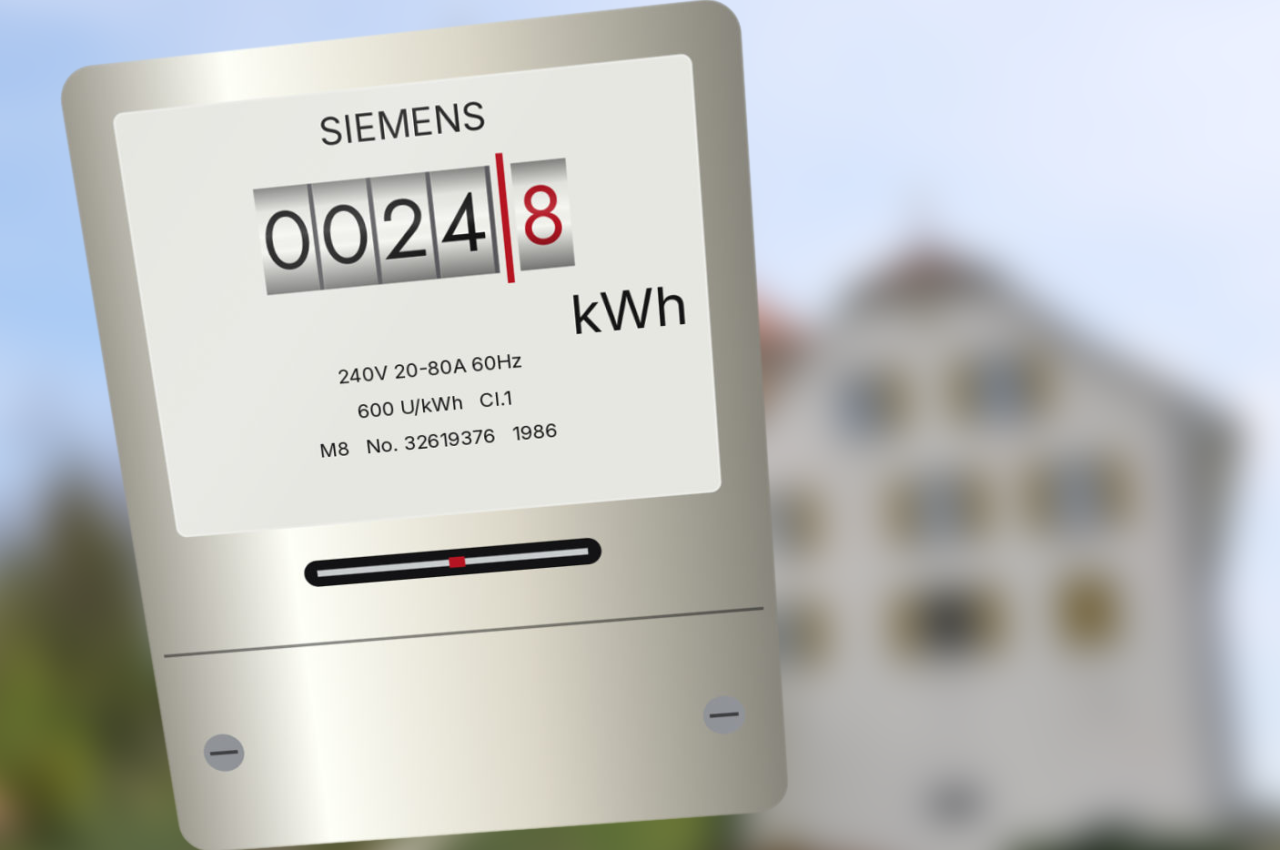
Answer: value=24.8 unit=kWh
